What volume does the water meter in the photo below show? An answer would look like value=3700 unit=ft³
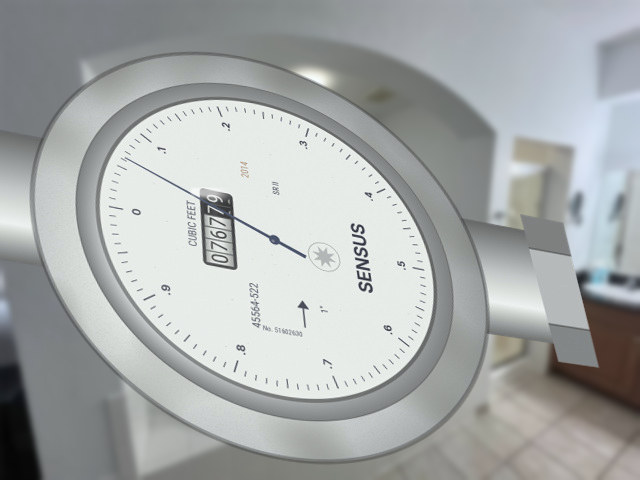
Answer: value=76779.06 unit=ft³
